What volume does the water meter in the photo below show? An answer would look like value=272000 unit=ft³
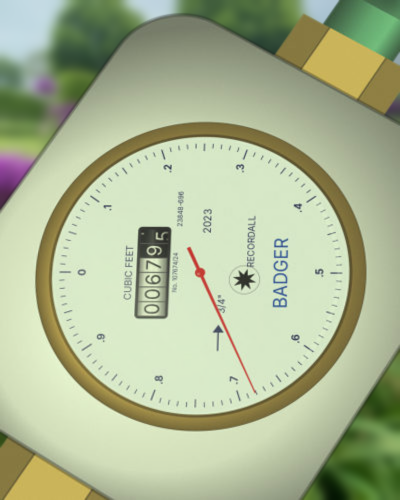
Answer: value=6794.68 unit=ft³
